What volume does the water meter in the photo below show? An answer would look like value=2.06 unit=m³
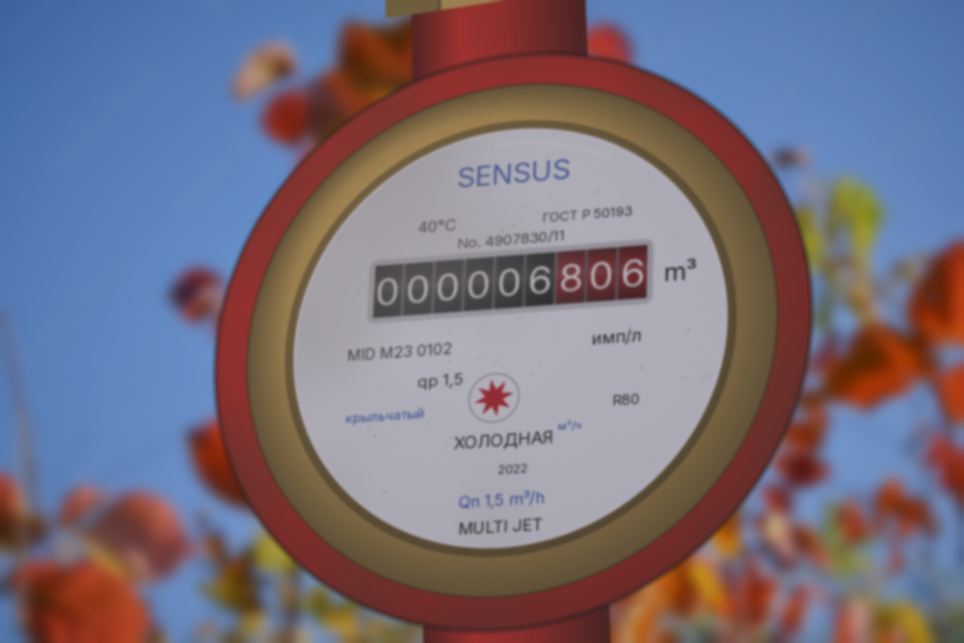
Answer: value=6.806 unit=m³
